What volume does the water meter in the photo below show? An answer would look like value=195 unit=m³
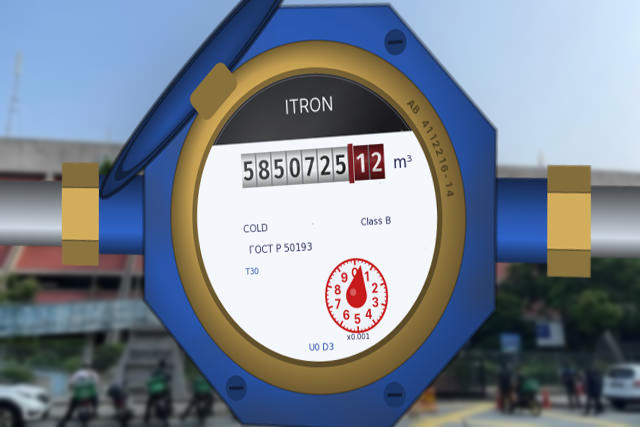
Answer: value=5850725.120 unit=m³
